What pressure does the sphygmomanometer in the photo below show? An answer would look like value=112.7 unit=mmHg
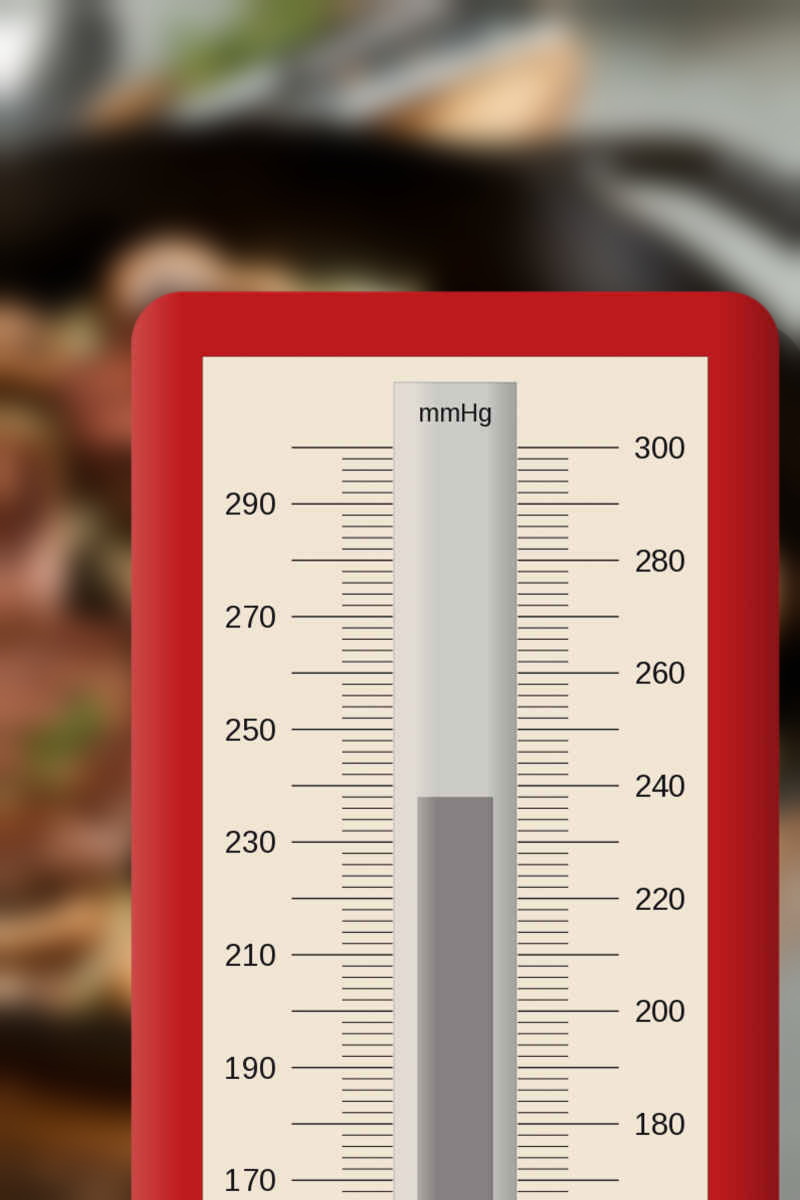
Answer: value=238 unit=mmHg
